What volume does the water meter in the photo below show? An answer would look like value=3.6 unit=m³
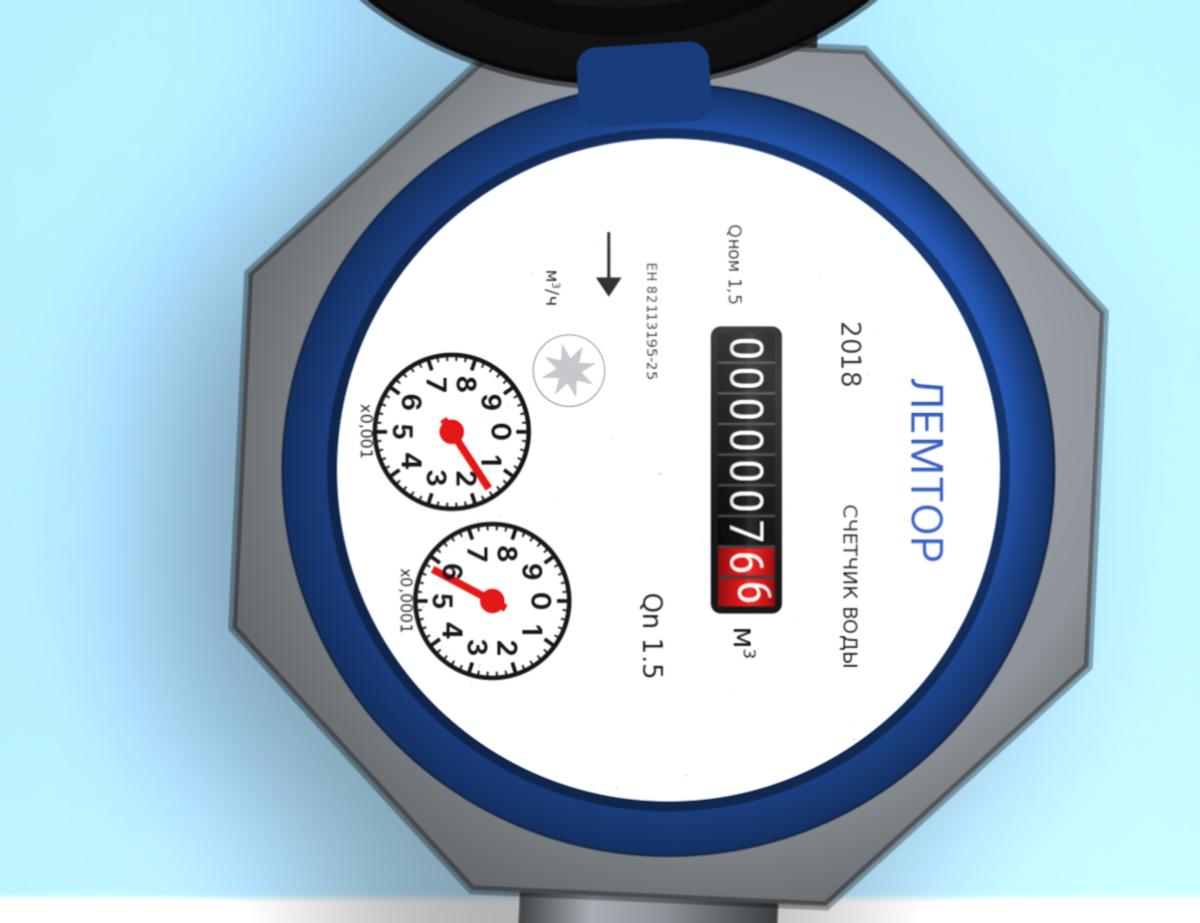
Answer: value=7.6615 unit=m³
